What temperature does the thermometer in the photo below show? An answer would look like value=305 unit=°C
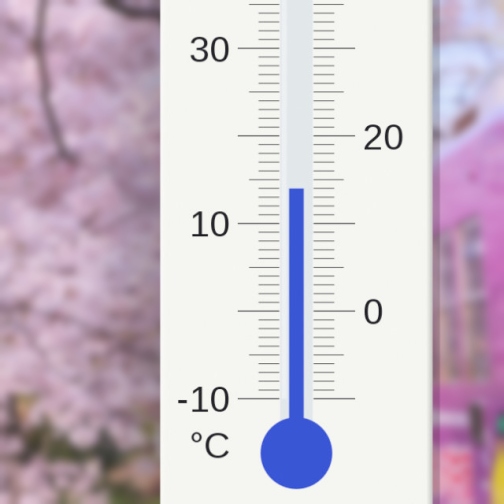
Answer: value=14 unit=°C
